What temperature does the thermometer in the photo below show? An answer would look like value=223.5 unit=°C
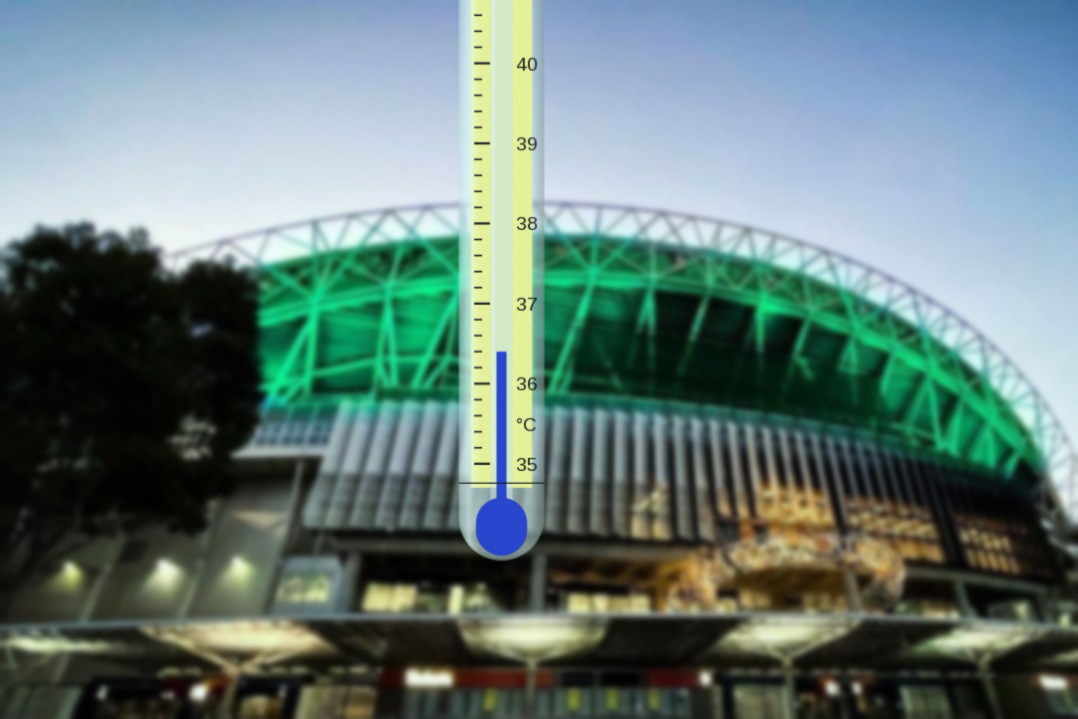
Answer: value=36.4 unit=°C
